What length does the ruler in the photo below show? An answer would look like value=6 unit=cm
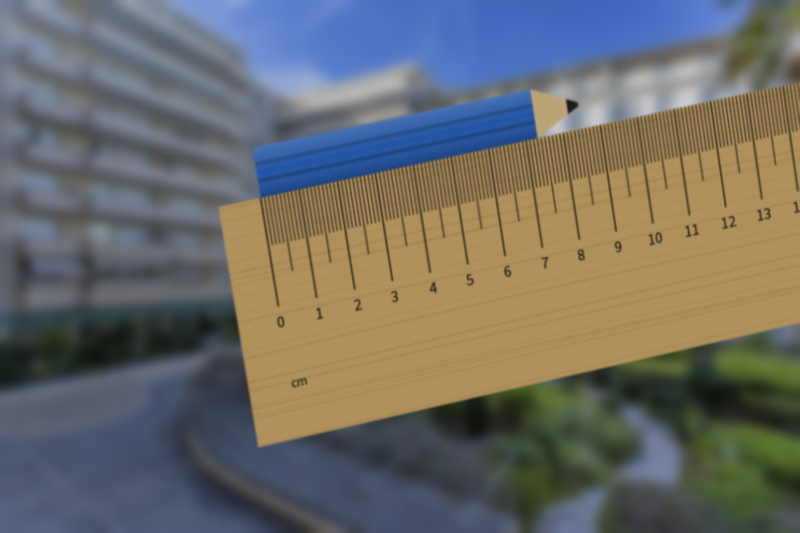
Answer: value=8.5 unit=cm
